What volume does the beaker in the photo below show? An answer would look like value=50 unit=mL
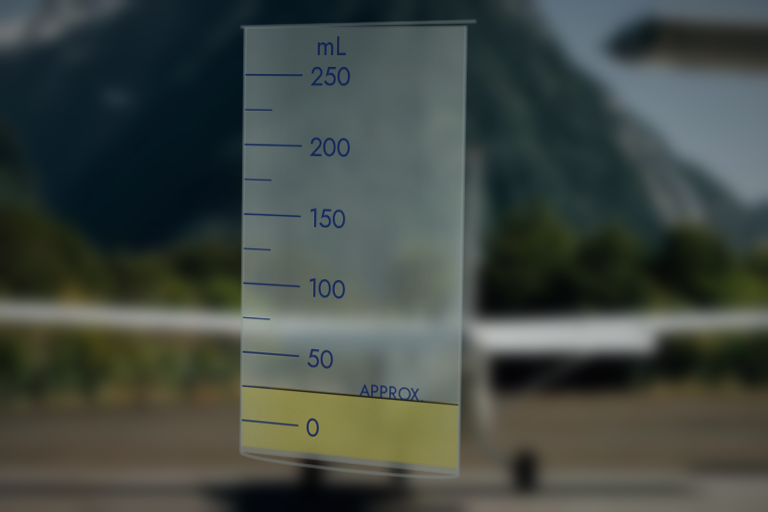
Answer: value=25 unit=mL
